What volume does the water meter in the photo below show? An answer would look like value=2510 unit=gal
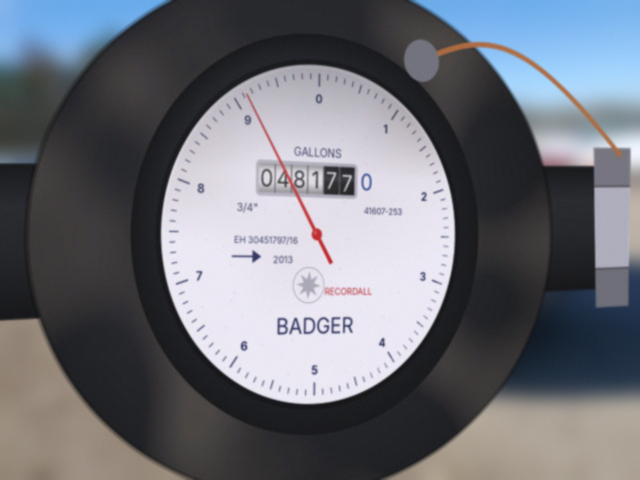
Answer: value=481769.1 unit=gal
